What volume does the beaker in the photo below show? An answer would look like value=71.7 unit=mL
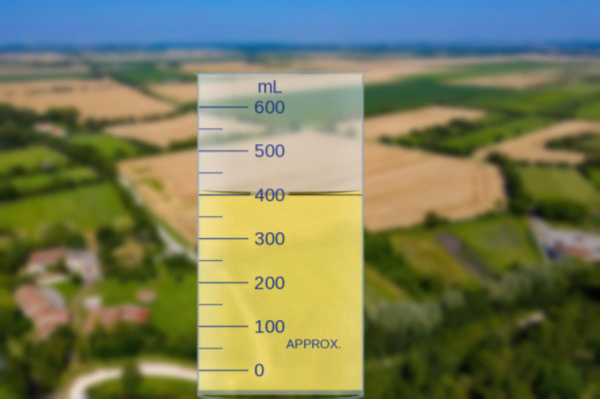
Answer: value=400 unit=mL
